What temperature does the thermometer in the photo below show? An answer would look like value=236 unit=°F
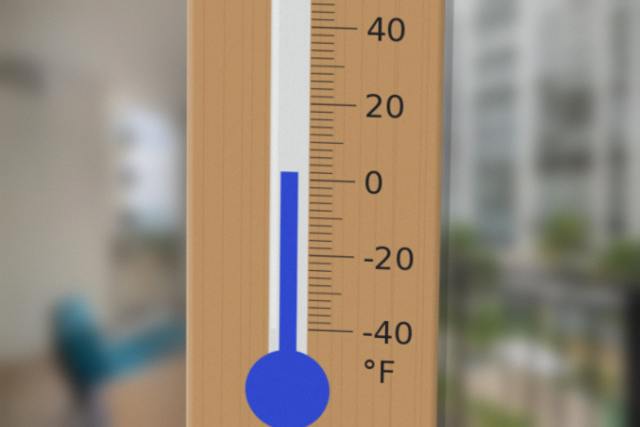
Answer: value=2 unit=°F
